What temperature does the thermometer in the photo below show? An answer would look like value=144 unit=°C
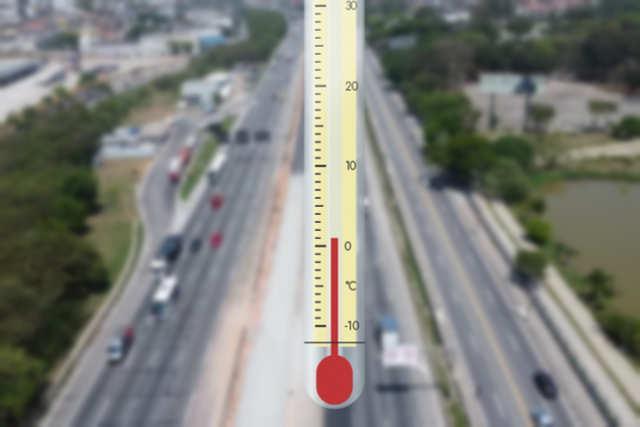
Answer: value=1 unit=°C
